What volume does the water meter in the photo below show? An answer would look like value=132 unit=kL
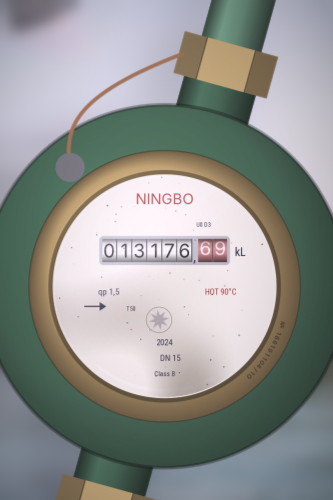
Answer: value=13176.69 unit=kL
